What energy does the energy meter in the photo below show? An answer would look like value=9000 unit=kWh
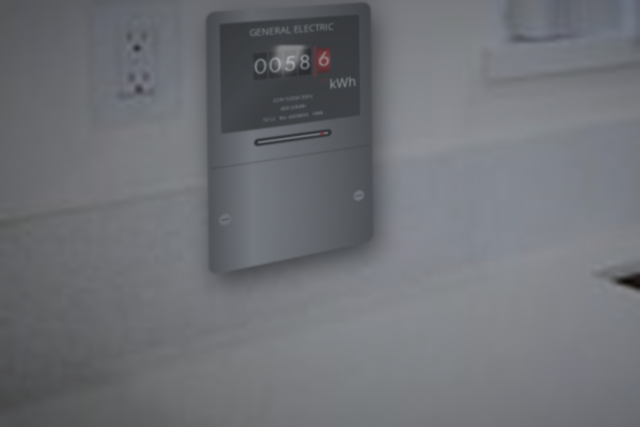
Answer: value=58.6 unit=kWh
